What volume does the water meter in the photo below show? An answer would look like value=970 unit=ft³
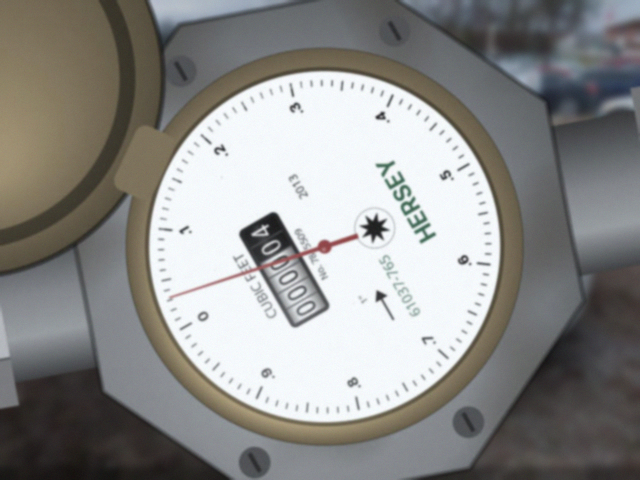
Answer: value=4.03 unit=ft³
